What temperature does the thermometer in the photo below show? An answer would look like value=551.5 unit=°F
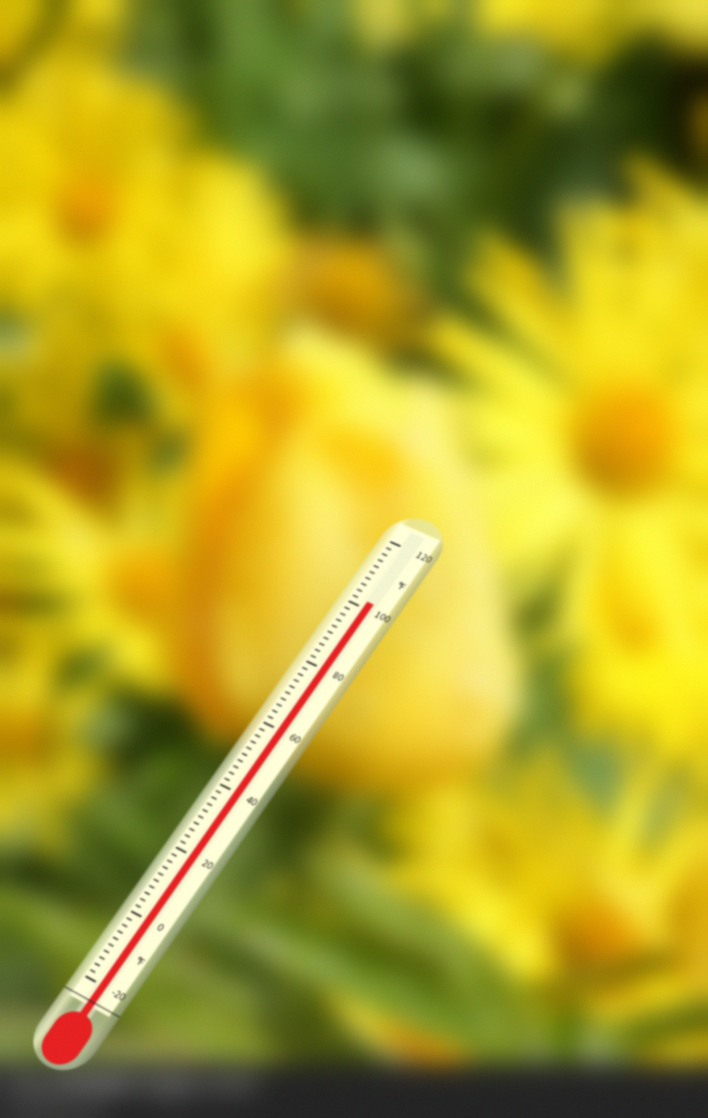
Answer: value=102 unit=°F
